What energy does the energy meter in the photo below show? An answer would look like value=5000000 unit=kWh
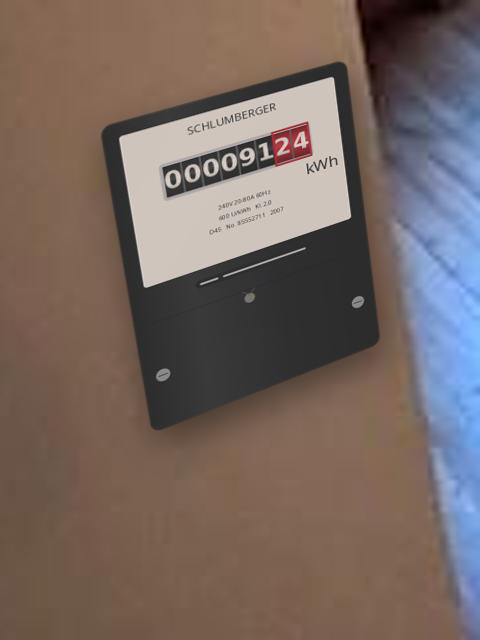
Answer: value=91.24 unit=kWh
